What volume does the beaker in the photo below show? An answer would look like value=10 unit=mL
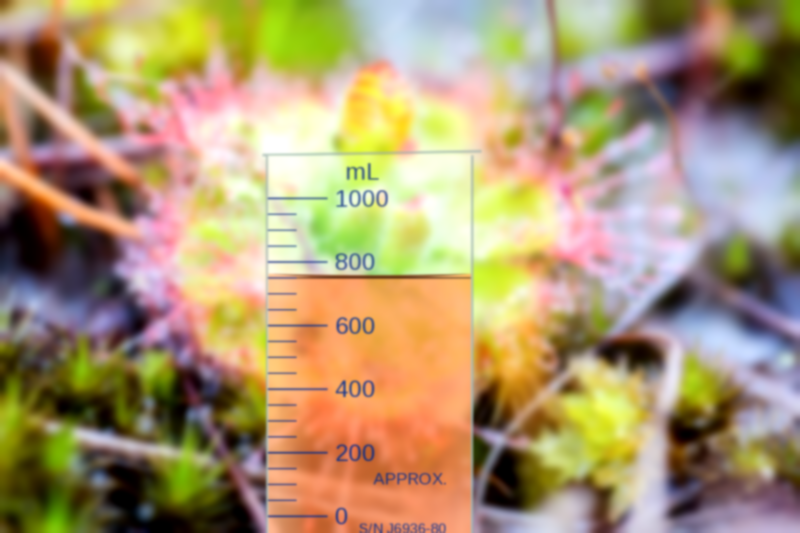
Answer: value=750 unit=mL
